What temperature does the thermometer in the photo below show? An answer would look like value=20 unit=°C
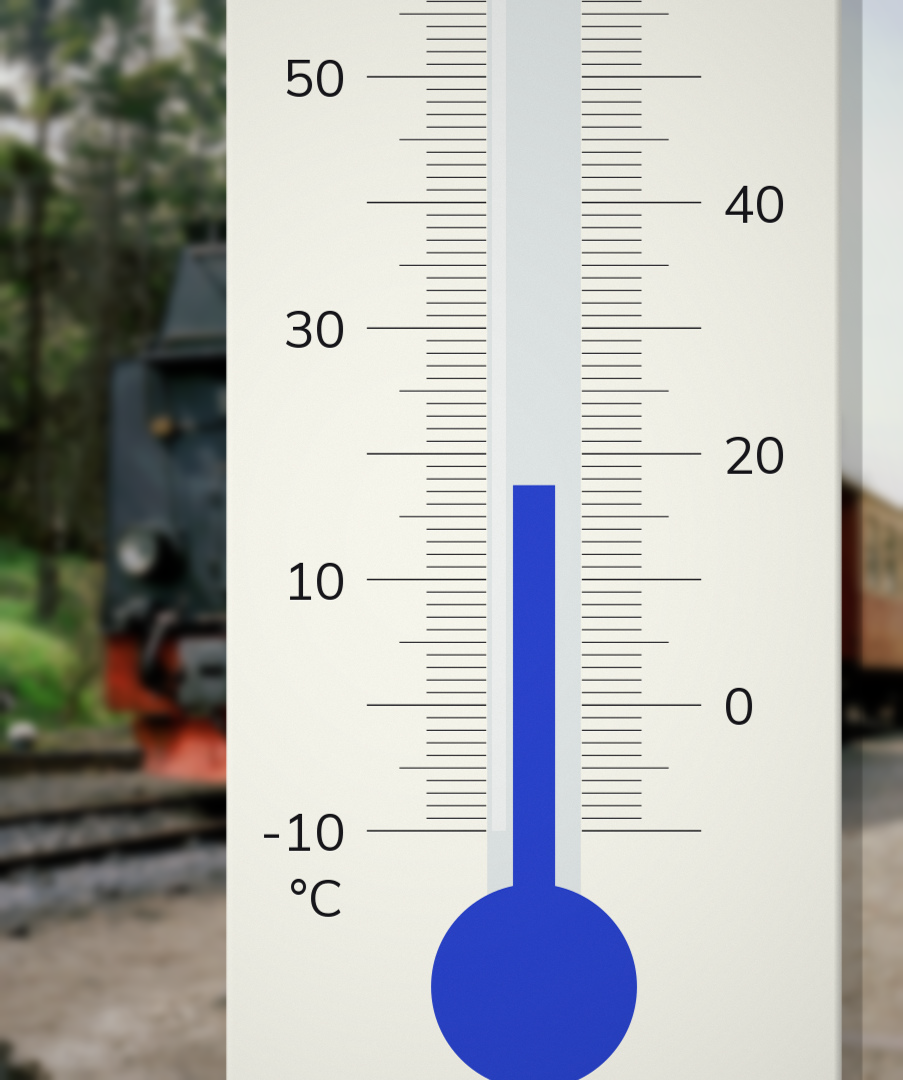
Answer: value=17.5 unit=°C
